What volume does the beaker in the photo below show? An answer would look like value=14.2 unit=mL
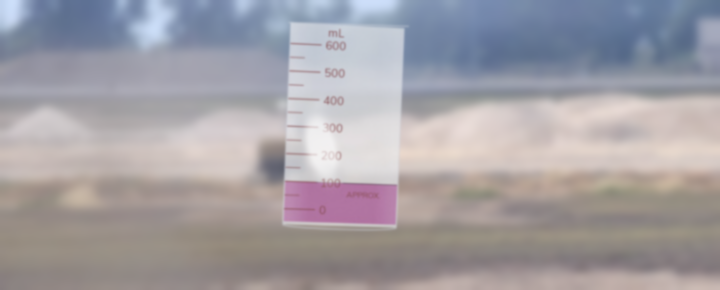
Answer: value=100 unit=mL
